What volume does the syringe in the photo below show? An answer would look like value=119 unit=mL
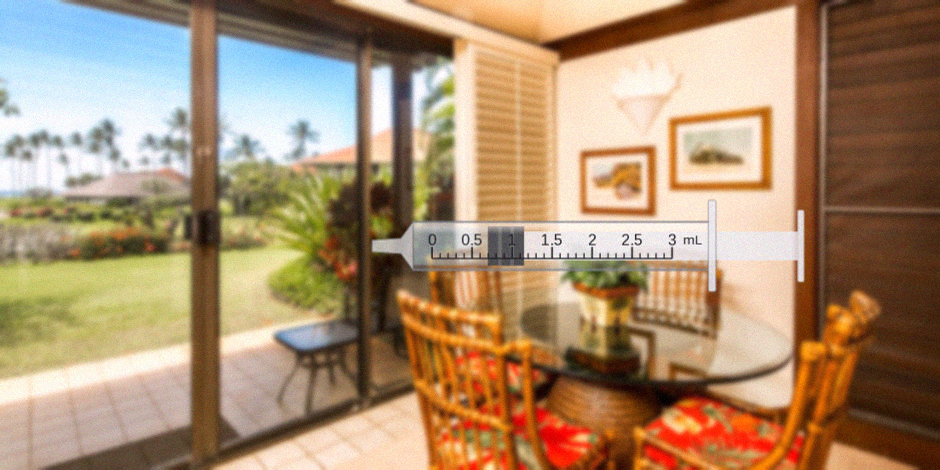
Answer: value=0.7 unit=mL
